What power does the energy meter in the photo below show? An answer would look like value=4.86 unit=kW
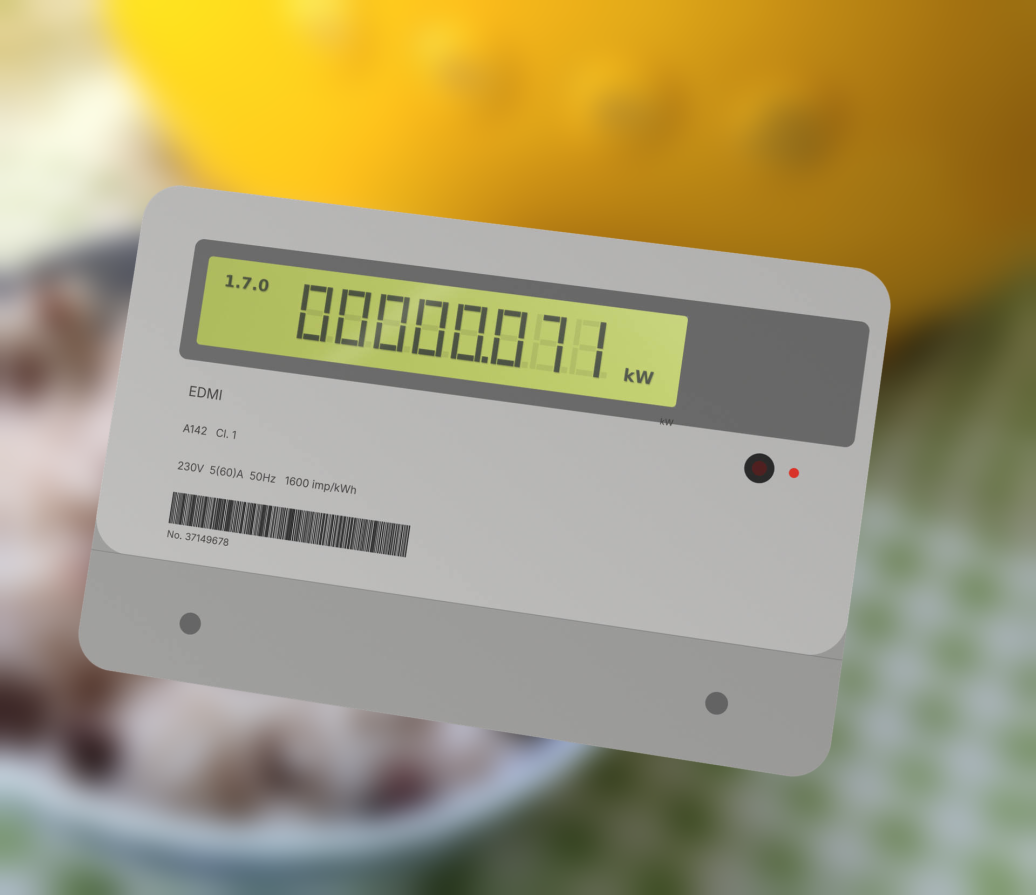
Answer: value=0.071 unit=kW
